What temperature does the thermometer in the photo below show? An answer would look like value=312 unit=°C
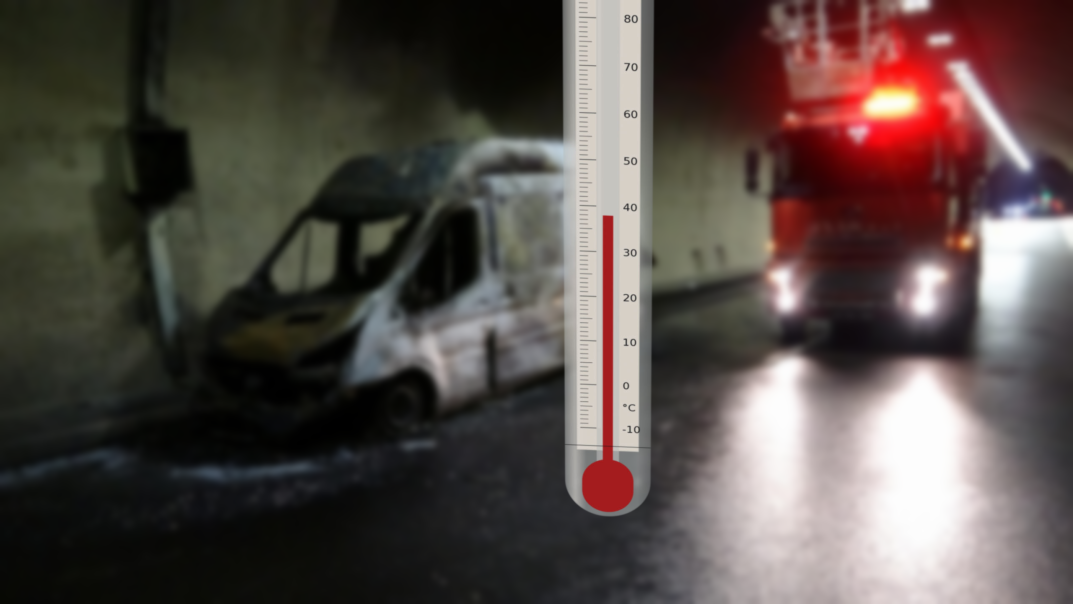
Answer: value=38 unit=°C
